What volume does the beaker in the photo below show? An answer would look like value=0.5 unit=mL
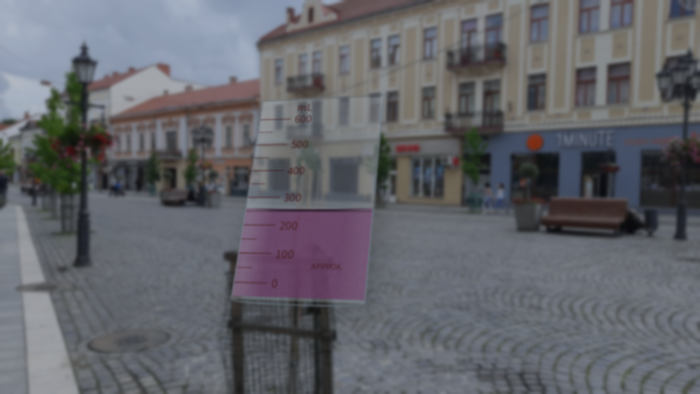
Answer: value=250 unit=mL
